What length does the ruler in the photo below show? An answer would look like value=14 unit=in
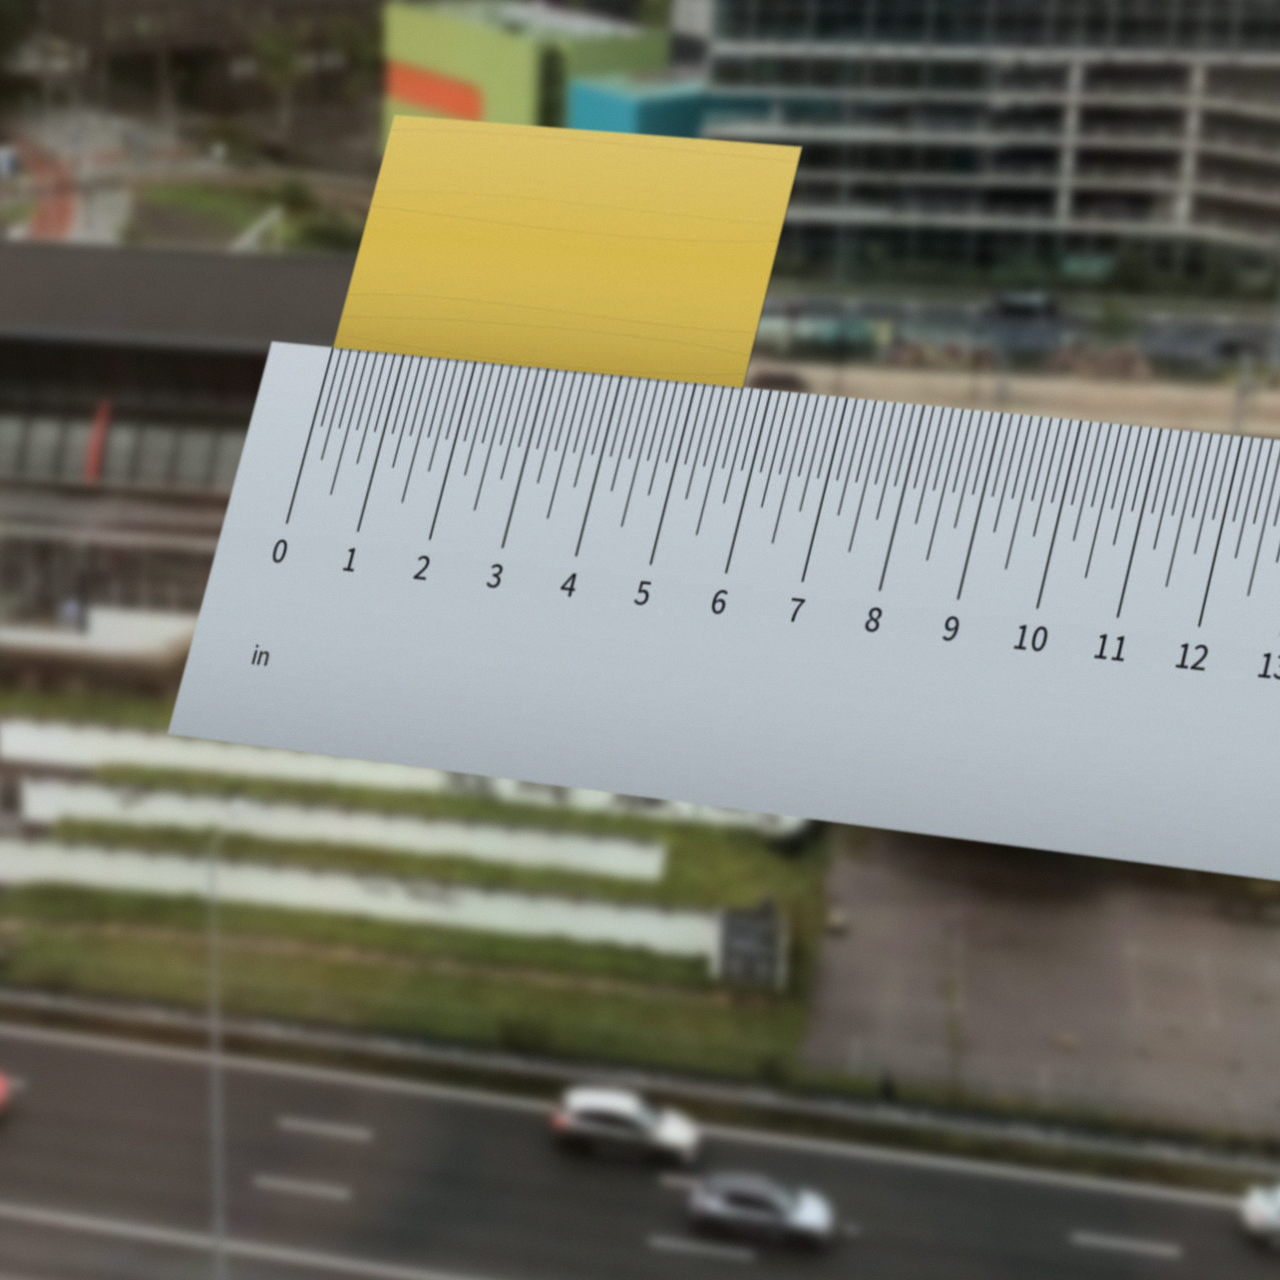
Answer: value=5.625 unit=in
